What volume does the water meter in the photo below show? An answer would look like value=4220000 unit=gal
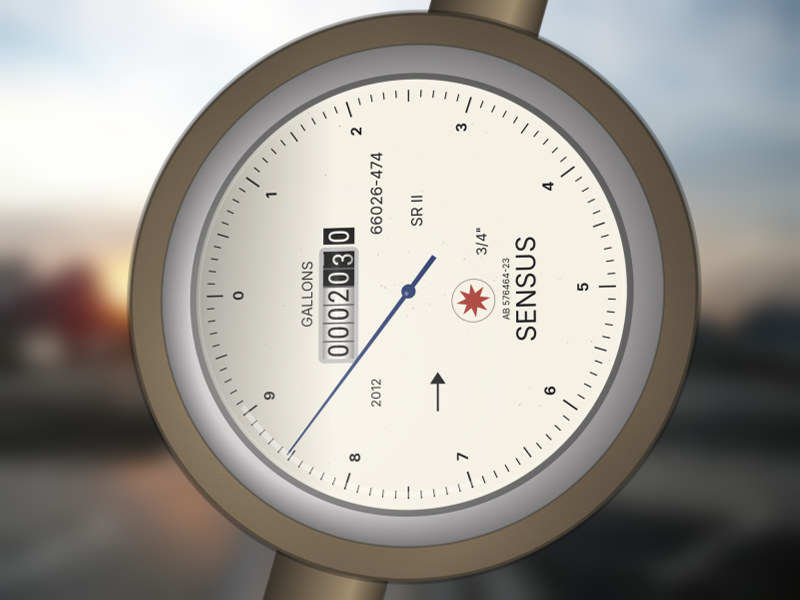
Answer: value=2028.5 unit=gal
